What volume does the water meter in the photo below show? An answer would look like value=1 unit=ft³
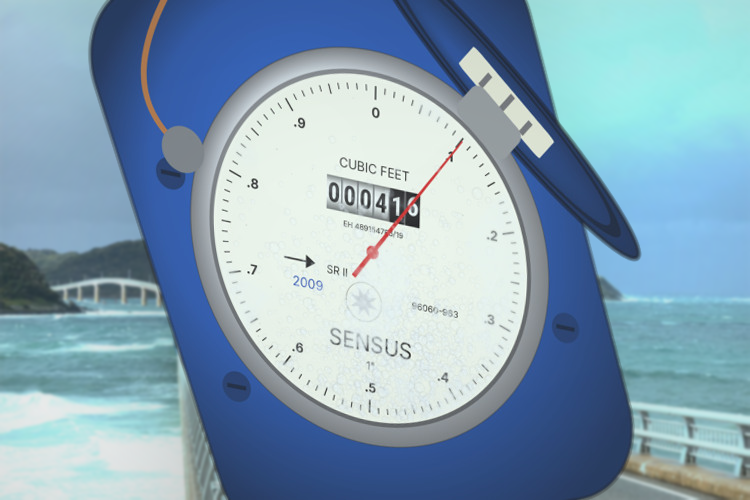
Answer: value=416.10 unit=ft³
